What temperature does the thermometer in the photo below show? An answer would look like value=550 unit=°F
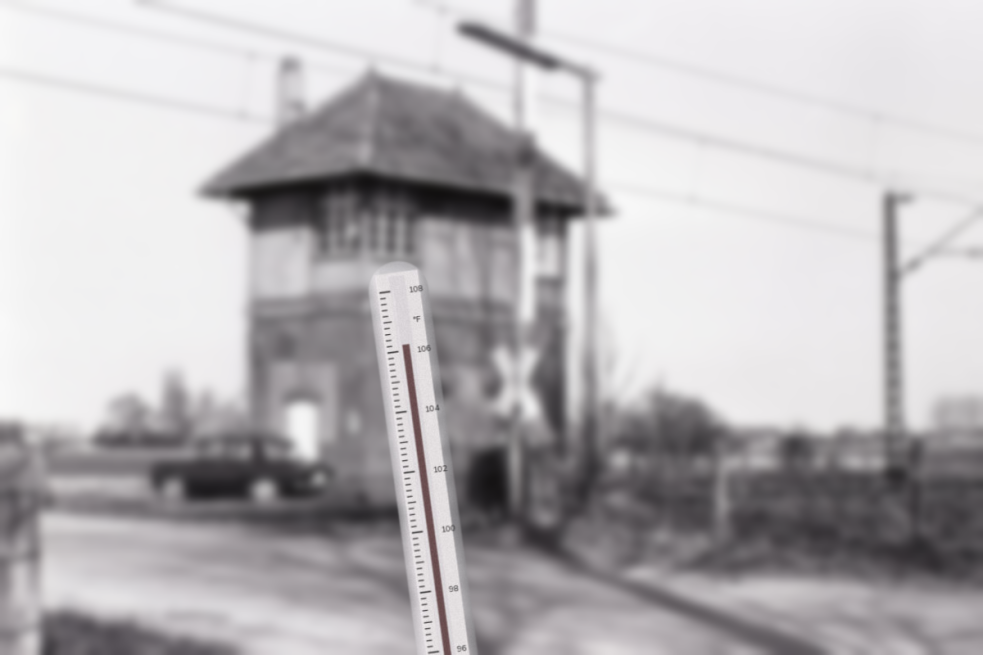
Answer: value=106.2 unit=°F
